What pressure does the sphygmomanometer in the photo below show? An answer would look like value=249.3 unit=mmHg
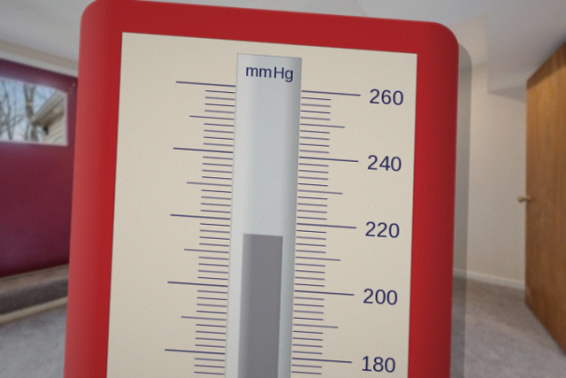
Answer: value=216 unit=mmHg
